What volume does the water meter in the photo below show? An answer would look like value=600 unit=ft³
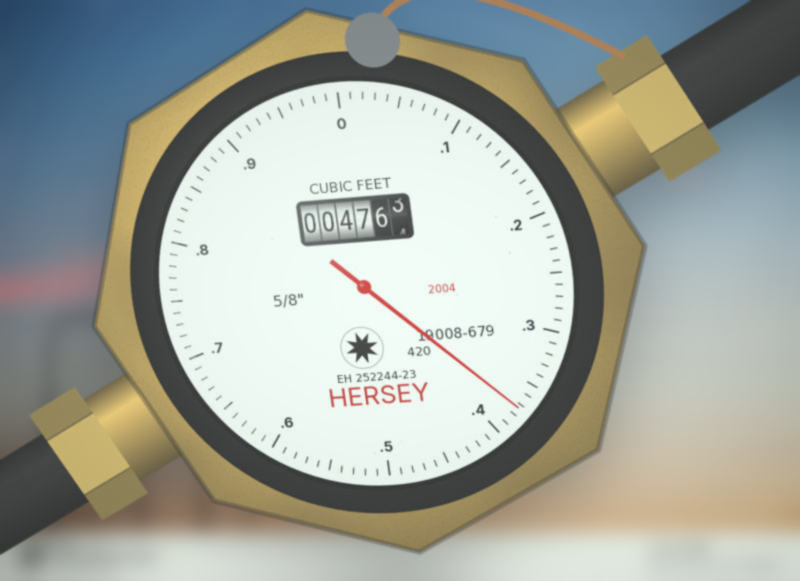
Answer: value=4763.37 unit=ft³
